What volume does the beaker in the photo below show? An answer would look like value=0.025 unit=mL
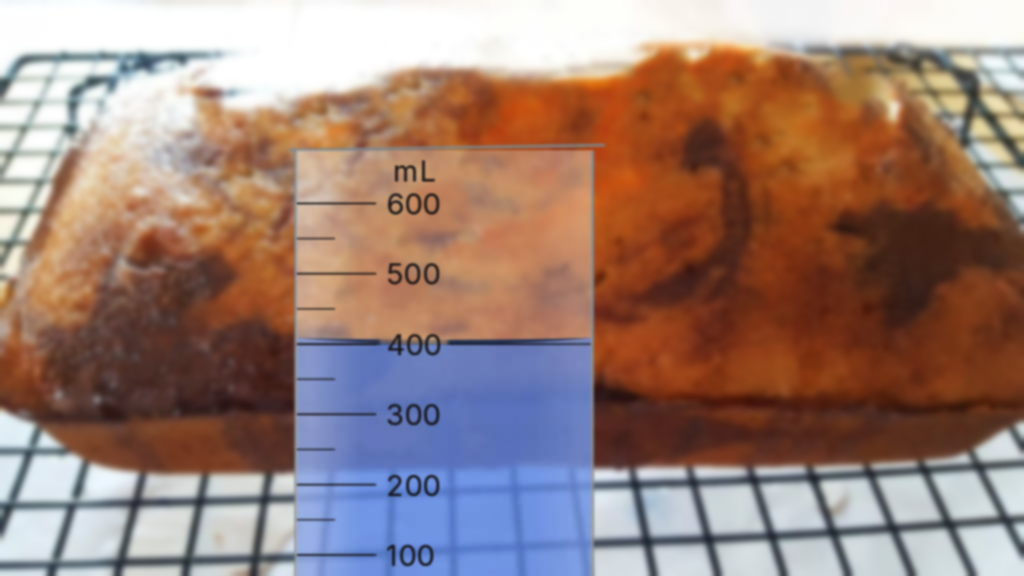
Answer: value=400 unit=mL
